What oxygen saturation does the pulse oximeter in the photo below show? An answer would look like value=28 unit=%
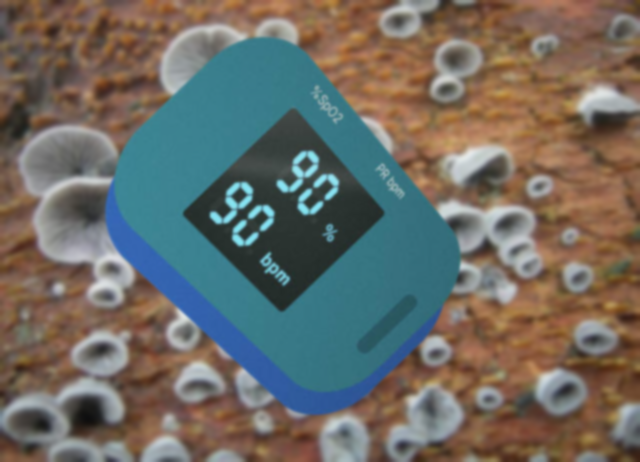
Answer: value=90 unit=%
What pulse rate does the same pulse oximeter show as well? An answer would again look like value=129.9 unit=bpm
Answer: value=90 unit=bpm
